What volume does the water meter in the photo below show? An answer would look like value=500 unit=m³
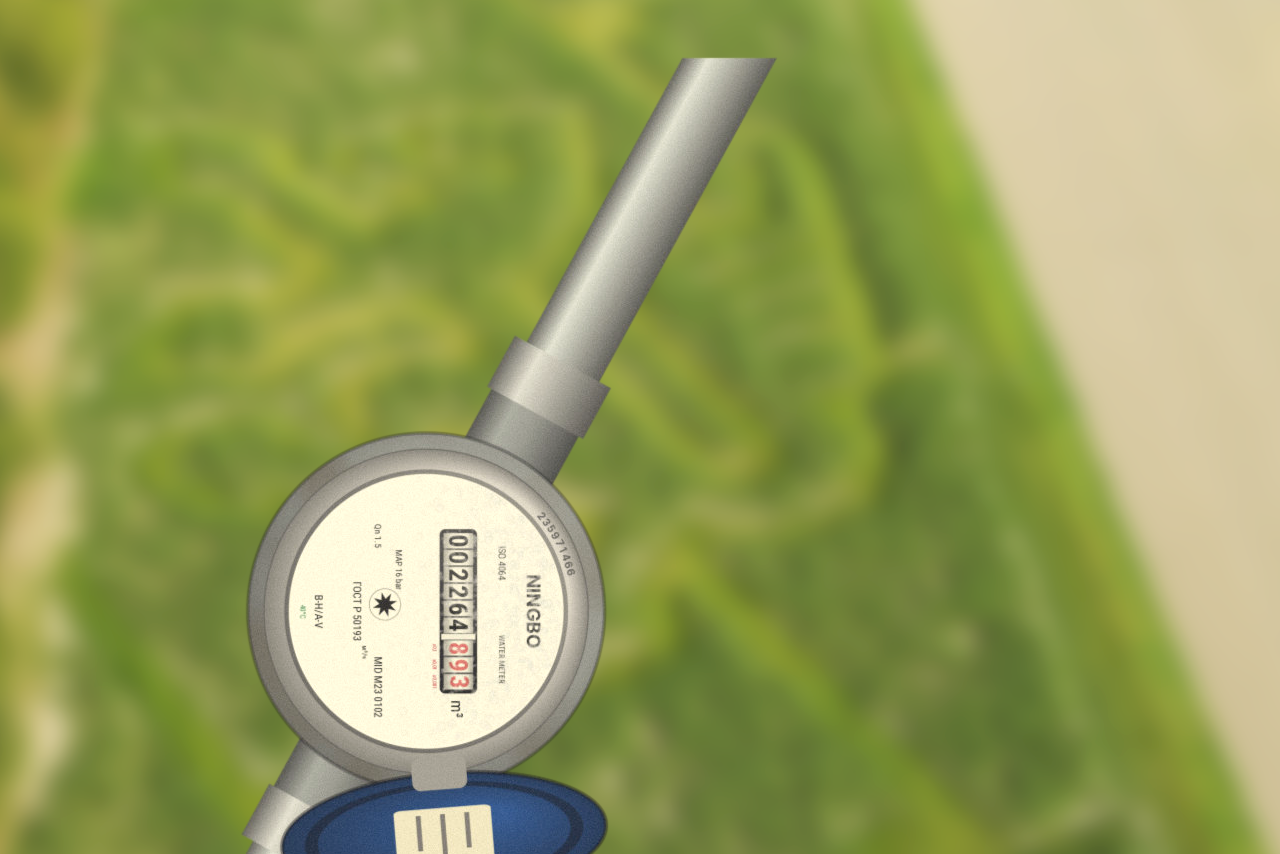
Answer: value=2264.893 unit=m³
